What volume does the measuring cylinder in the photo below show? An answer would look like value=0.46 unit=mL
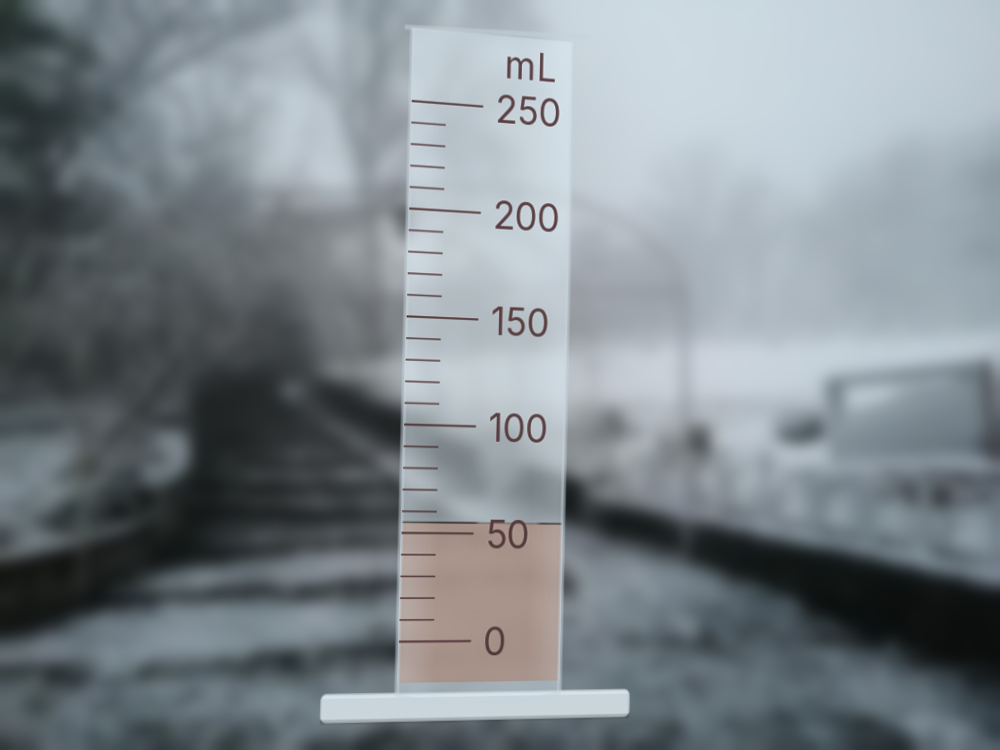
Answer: value=55 unit=mL
